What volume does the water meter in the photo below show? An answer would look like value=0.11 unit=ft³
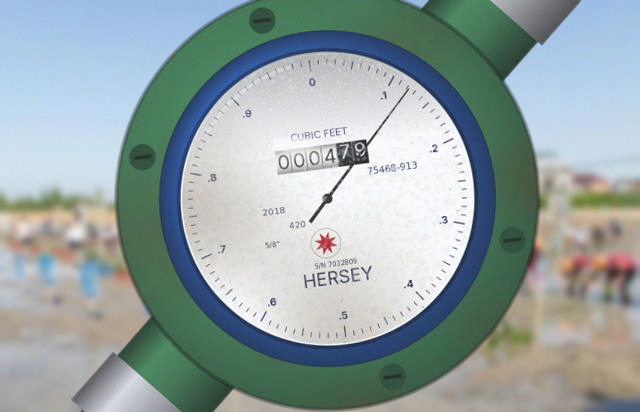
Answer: value=479.12 unit=ft³
